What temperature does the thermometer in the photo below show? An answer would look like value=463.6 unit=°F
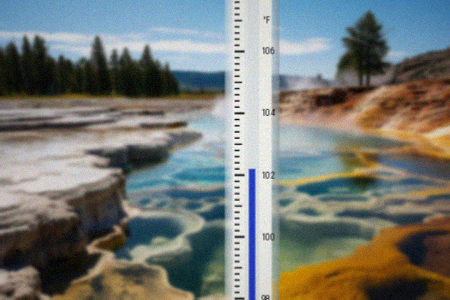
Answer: value=102.2 unit=°F
